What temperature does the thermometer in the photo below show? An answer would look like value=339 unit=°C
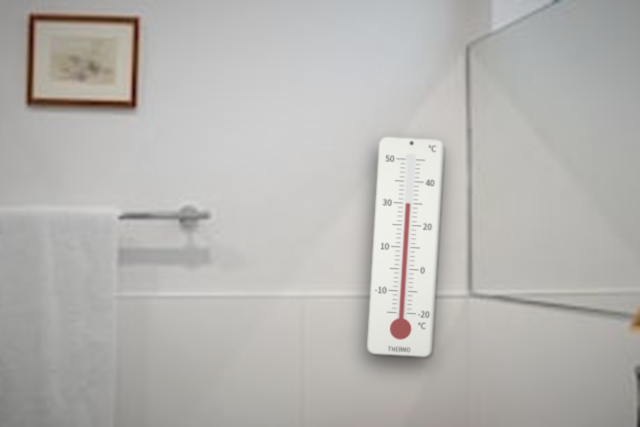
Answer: value=30 unit=°C
